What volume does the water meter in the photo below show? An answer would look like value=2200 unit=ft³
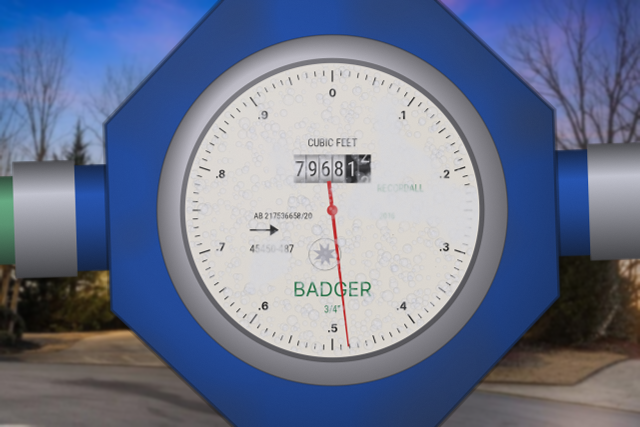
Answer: value=796812.48 unit=ft³
